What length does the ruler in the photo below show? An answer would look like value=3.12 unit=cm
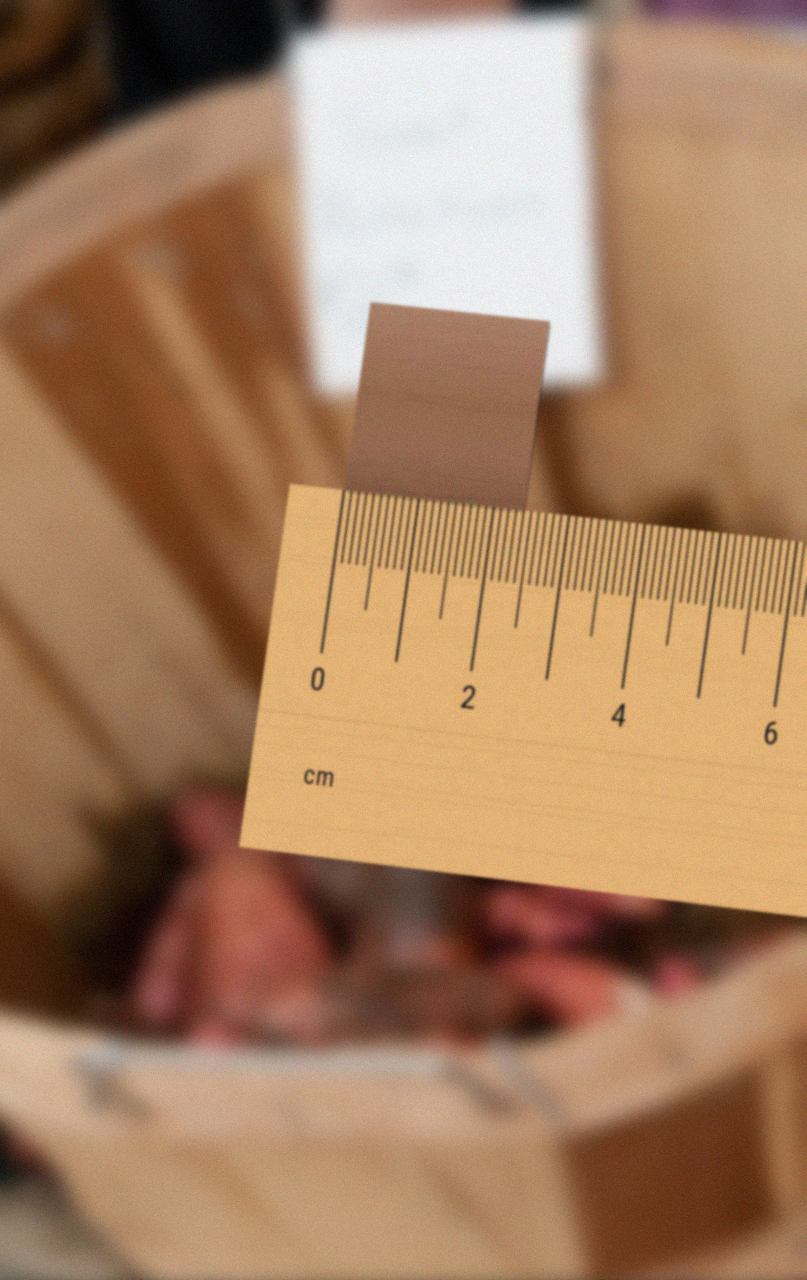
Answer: value=2.4 unit=cm
